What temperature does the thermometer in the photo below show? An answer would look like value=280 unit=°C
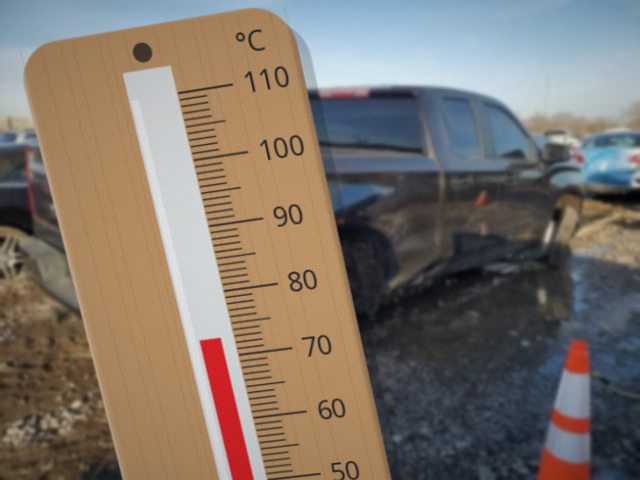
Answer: value=73 unit=°C
